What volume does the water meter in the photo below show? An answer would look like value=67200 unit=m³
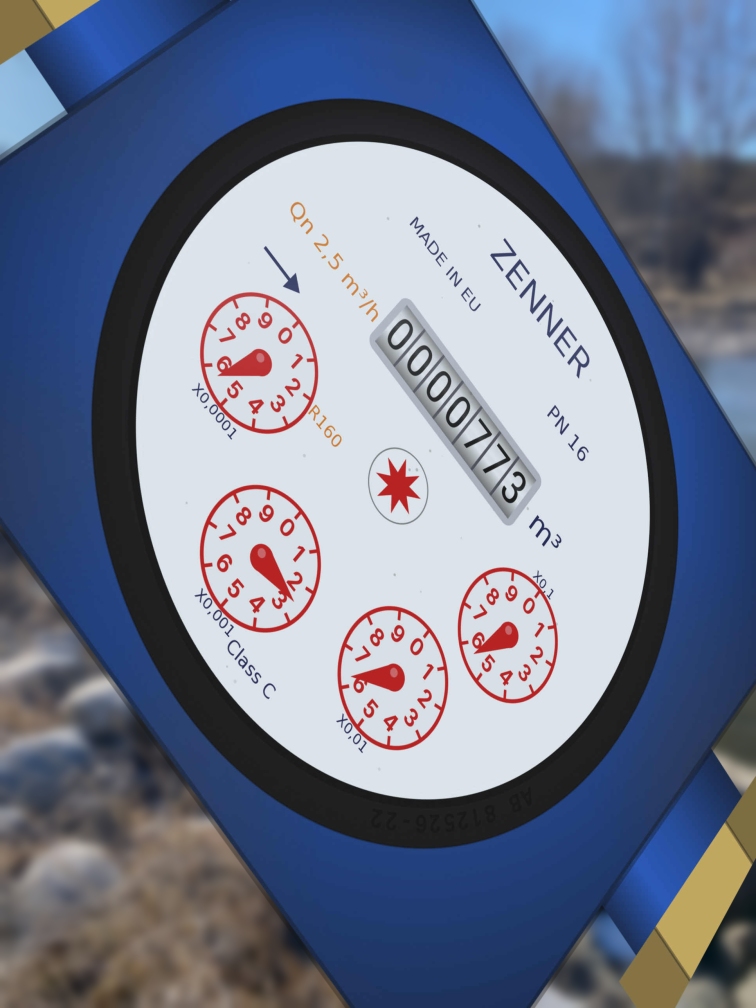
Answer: value=773.5625 unit=m³
